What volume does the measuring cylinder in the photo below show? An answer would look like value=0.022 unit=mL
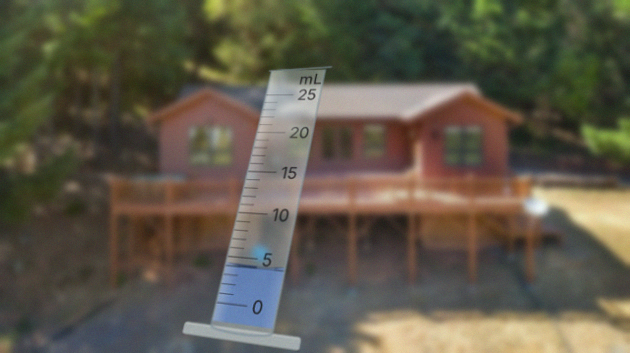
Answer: value=4 unit=mL
